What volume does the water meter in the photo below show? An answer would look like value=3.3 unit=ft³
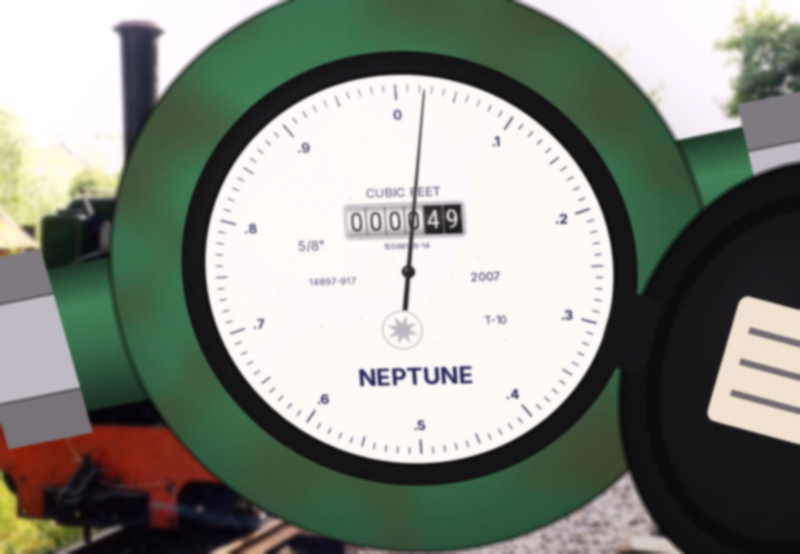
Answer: value=49.02 unit=ft³
